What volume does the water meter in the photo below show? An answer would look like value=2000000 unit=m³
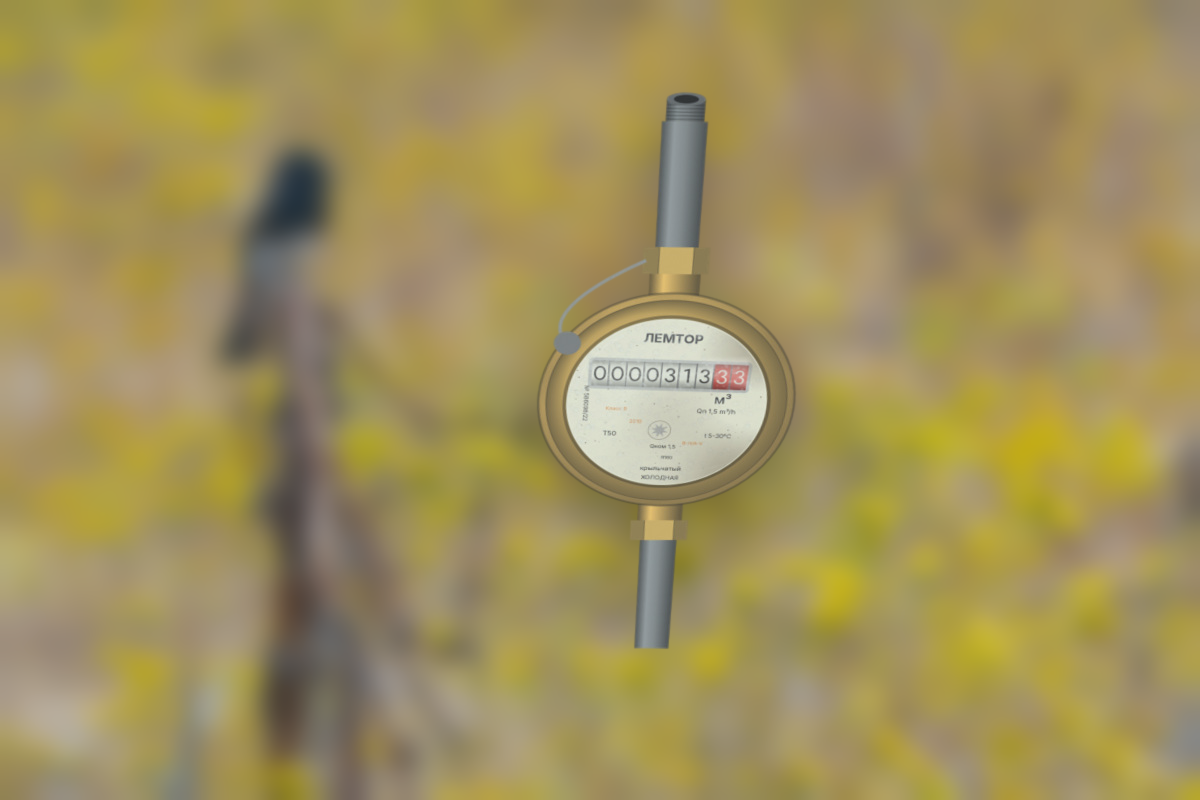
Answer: value=313.33 unit=m³
